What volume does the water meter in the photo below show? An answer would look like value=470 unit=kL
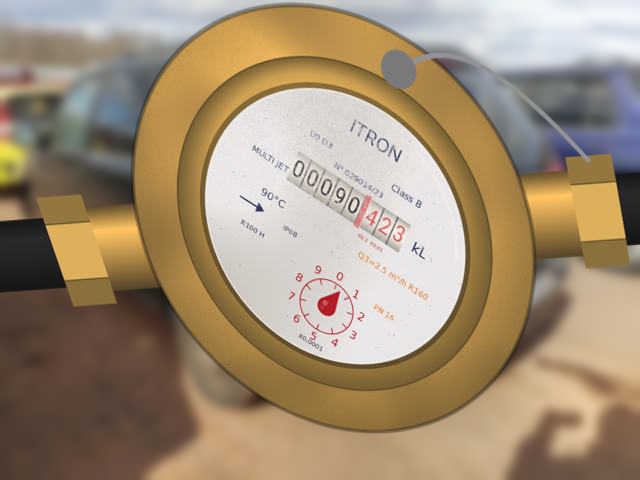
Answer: value=90.4230 unit=kL
